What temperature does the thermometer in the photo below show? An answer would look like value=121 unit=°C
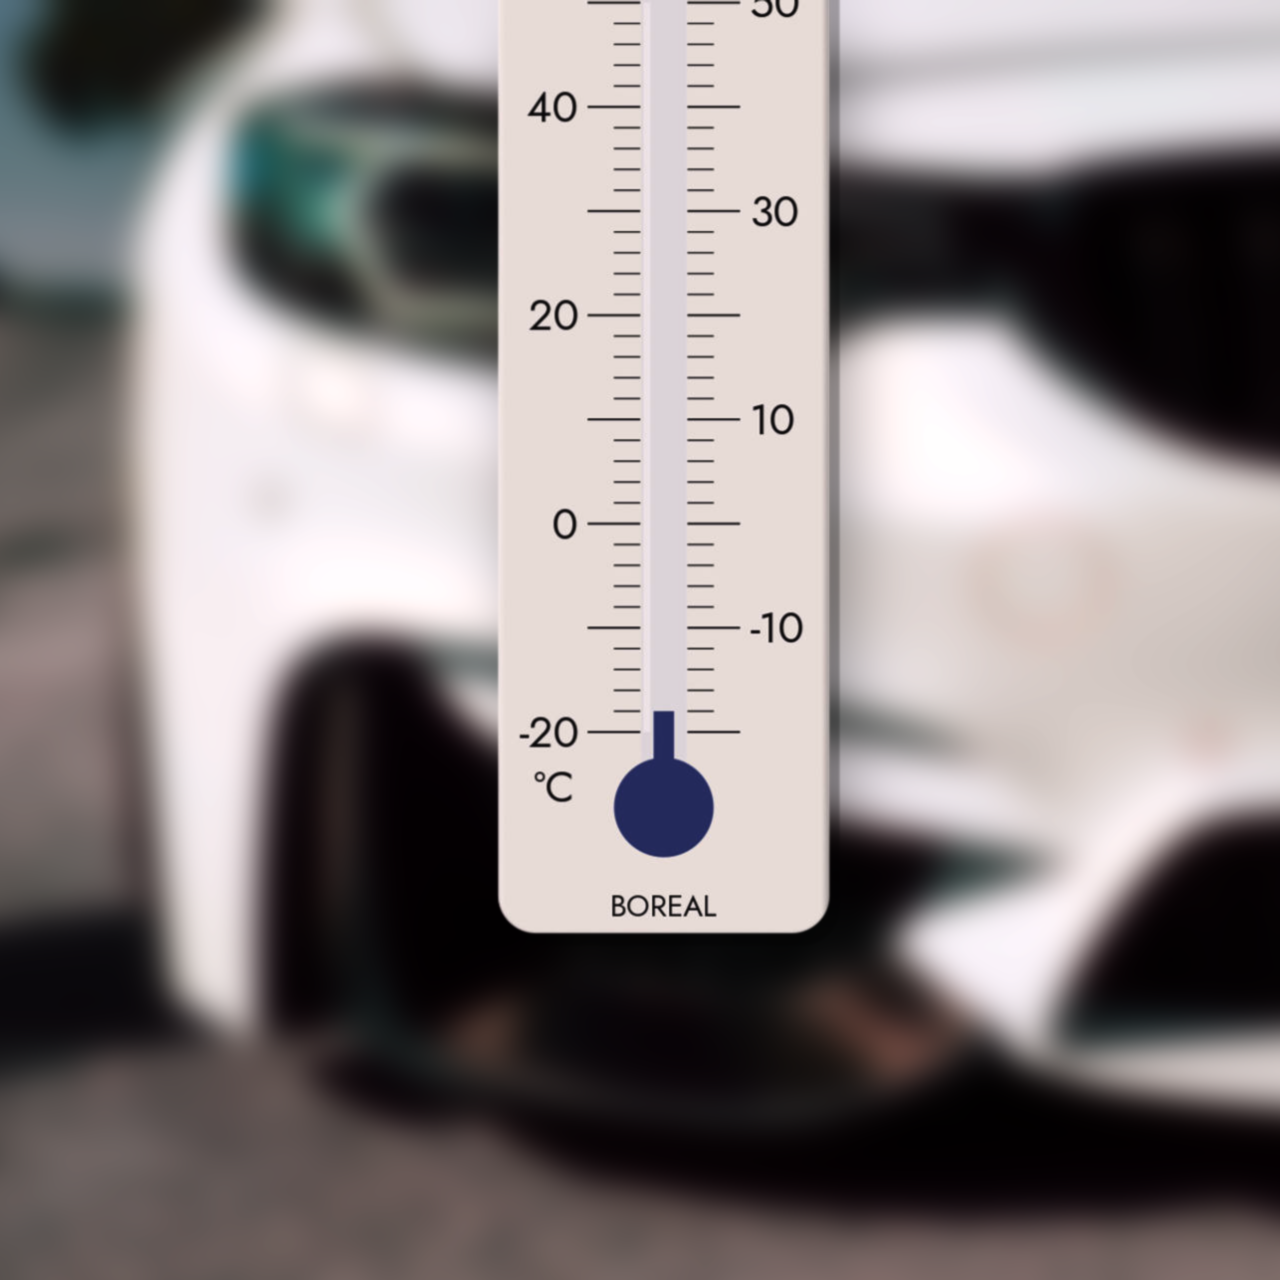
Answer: value=-18 unit=°C
